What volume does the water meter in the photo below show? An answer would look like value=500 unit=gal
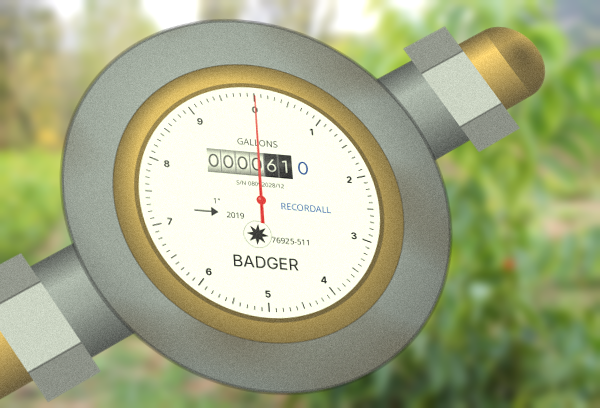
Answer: value=610.0 unit=gal
